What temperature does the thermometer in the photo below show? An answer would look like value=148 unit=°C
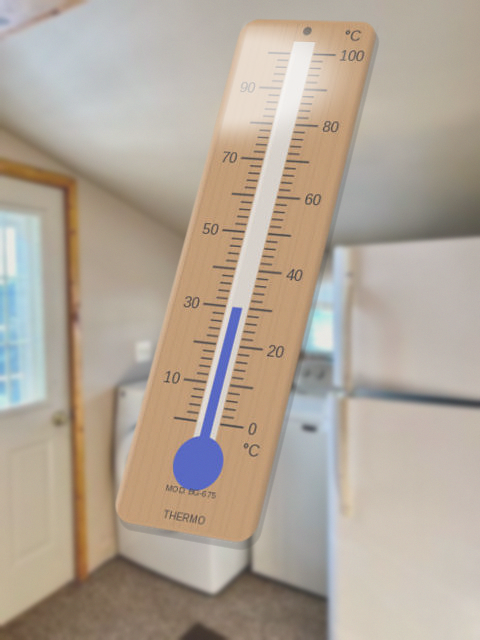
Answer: value=30 unit=°C
